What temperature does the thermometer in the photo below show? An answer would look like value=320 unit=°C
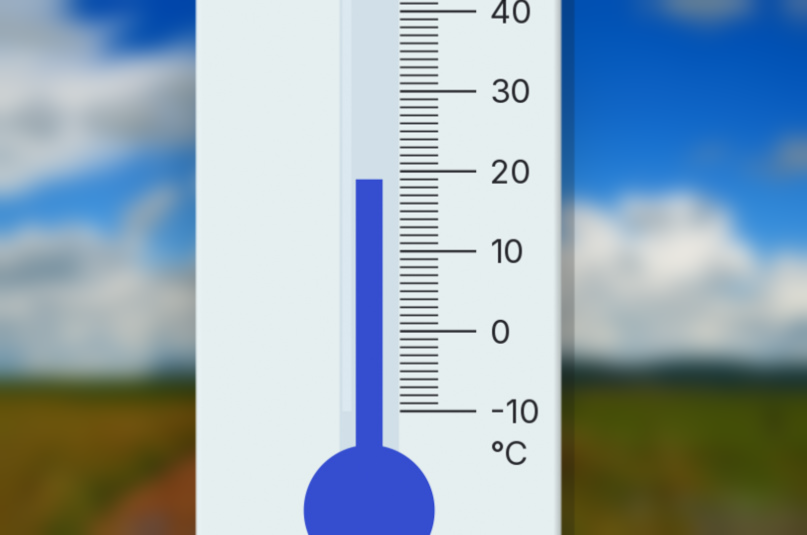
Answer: value=19 unit=°C
